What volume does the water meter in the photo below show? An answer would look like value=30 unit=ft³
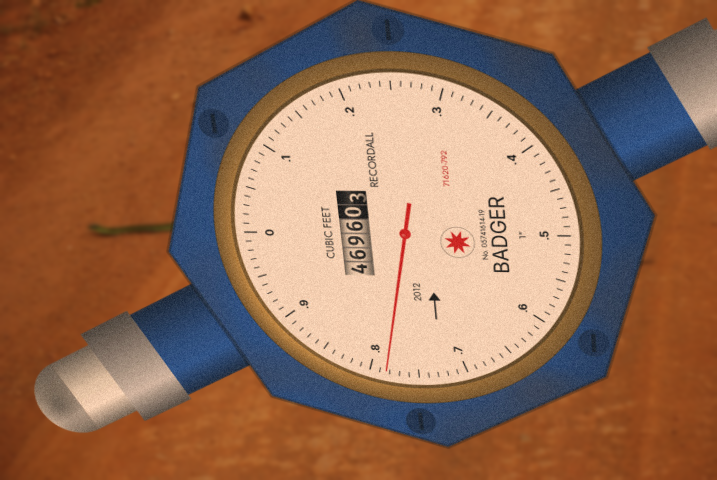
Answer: value=469602.78 unit=ft³
